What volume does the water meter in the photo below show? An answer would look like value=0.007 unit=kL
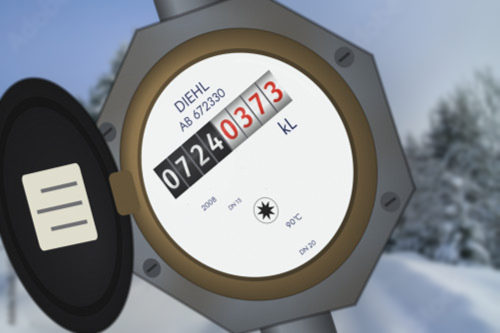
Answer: value=724.0373 unit=kL
